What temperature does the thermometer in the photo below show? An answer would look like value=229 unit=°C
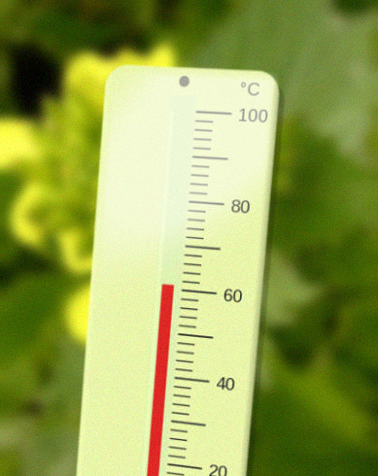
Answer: value=61 unit=°C
